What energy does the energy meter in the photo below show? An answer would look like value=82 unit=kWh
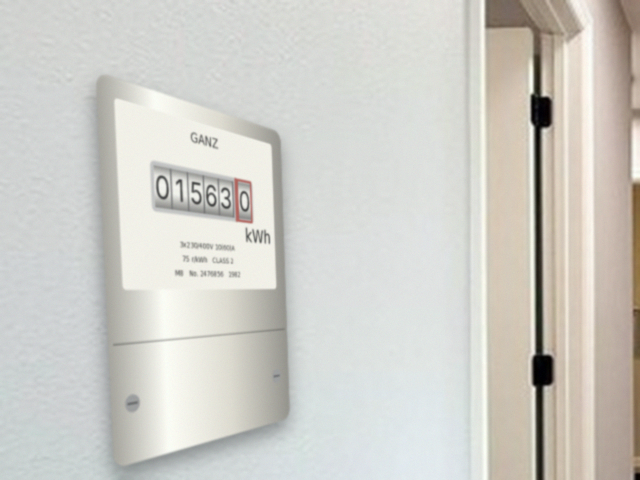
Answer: value=1563.0 unit=kWh
